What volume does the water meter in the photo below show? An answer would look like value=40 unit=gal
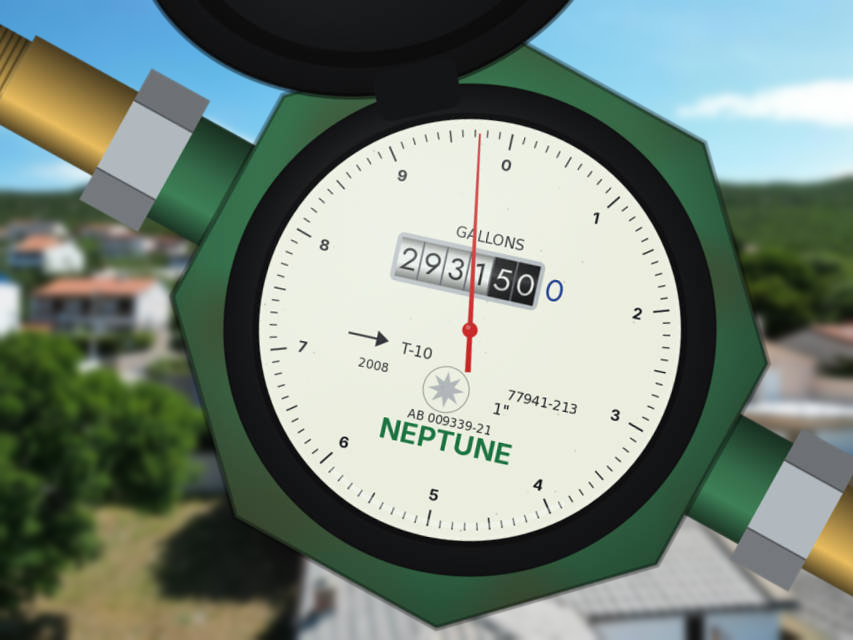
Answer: value=2931499.7 unit=gal
